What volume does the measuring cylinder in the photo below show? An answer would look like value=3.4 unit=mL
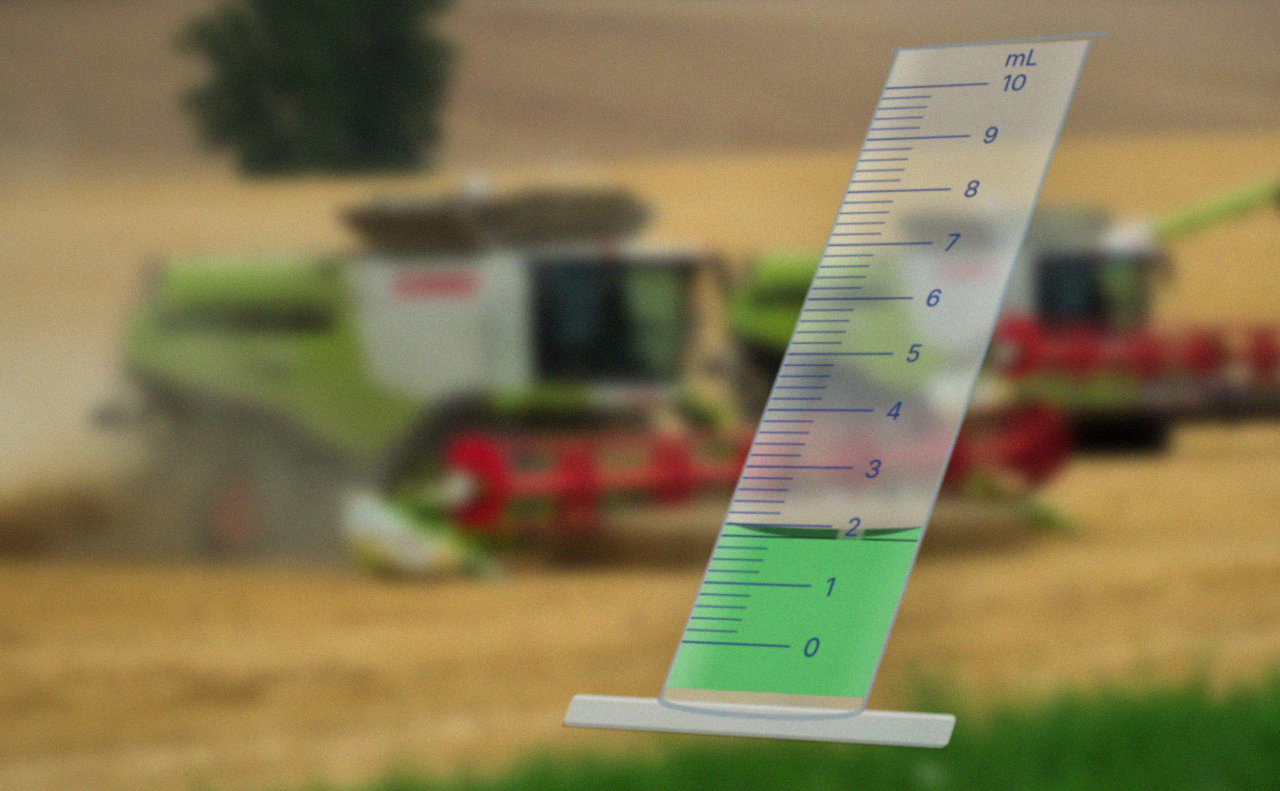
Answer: value=1.8 unit=mL
